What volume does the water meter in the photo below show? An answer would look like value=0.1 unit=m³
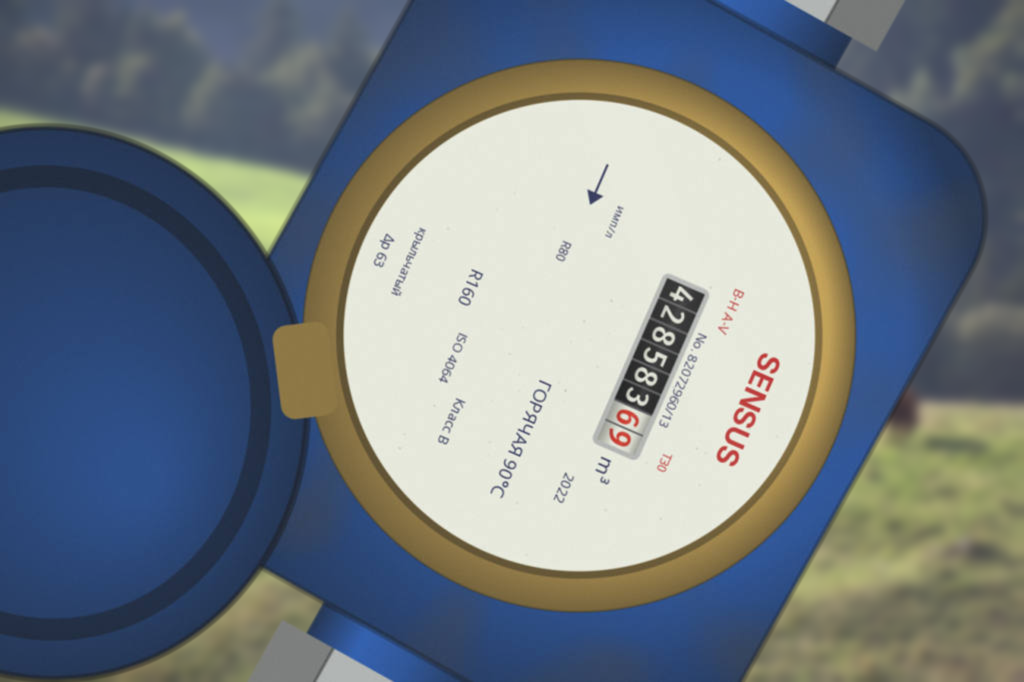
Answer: value=428583.69 unit=m³
